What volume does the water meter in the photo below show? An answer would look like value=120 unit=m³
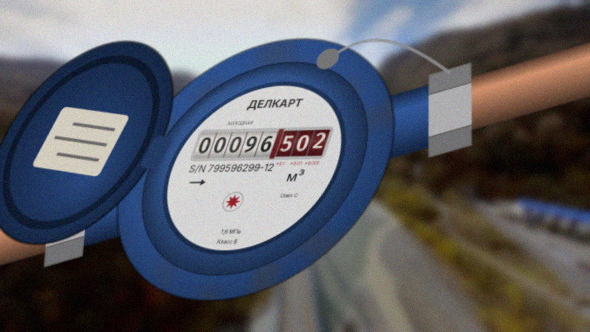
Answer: value=96.502 unit=m³
